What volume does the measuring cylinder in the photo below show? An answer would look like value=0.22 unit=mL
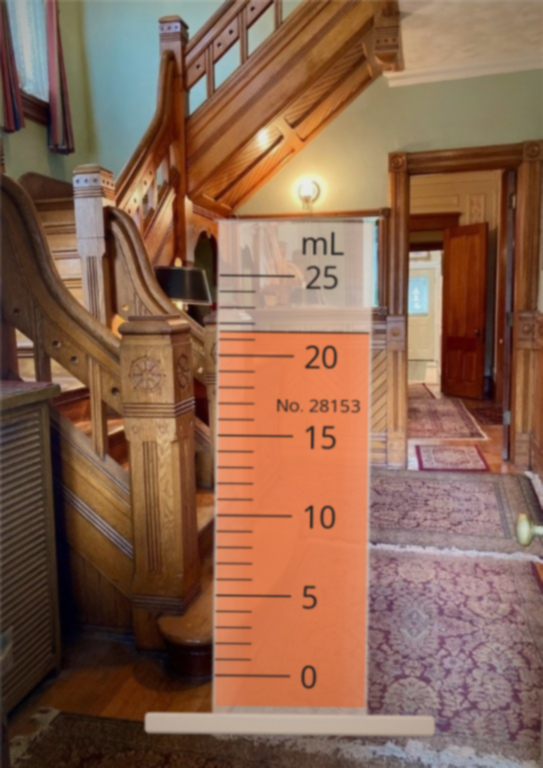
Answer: value=21.5 unit=mL
